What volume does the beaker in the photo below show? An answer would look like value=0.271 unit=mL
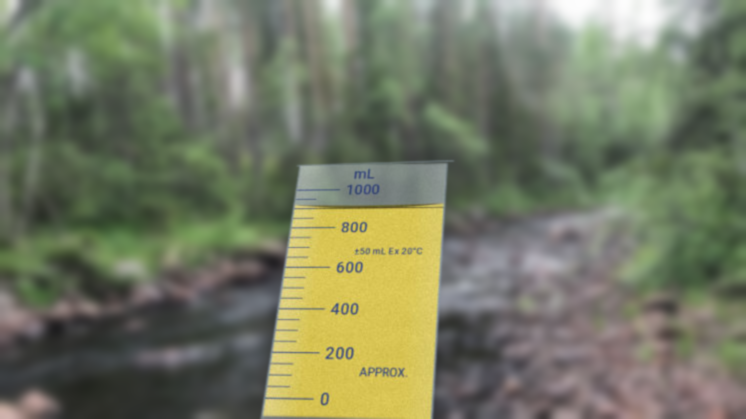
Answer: value=900 unit=mL
